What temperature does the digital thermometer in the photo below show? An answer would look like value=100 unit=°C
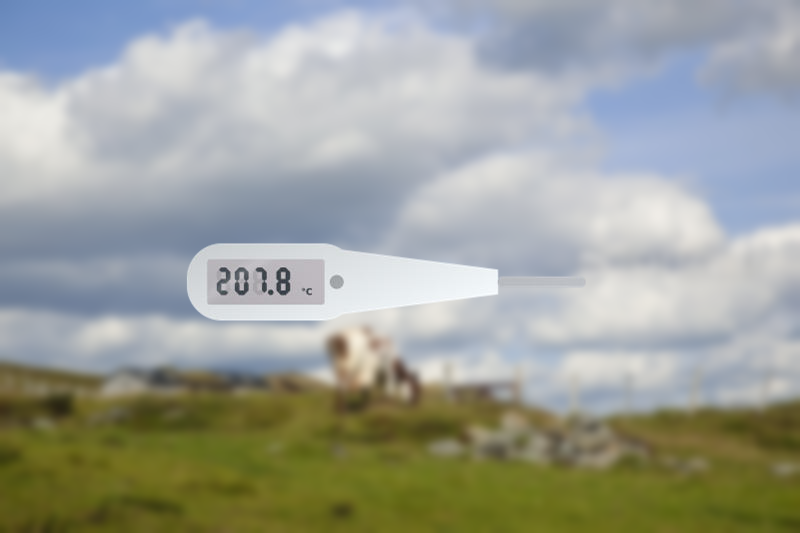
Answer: value=207.8 unit=°C
